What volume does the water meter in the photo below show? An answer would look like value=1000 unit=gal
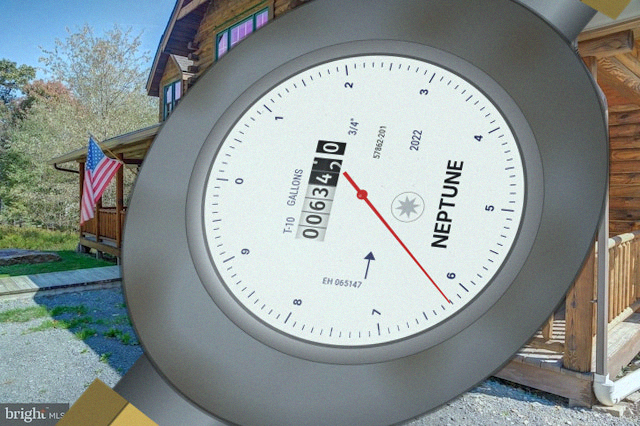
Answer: value=63416.2 unit=gal
